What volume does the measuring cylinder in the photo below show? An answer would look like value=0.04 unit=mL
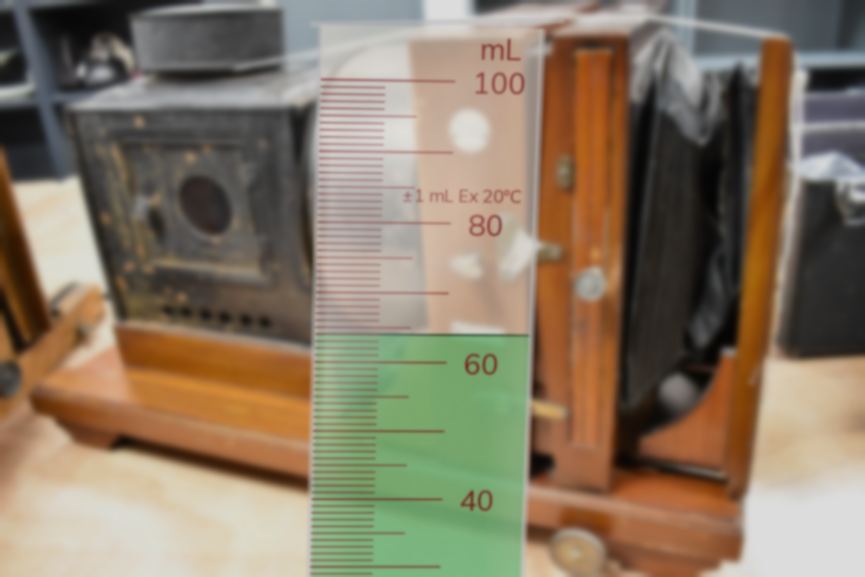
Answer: value=64 unit=mL
